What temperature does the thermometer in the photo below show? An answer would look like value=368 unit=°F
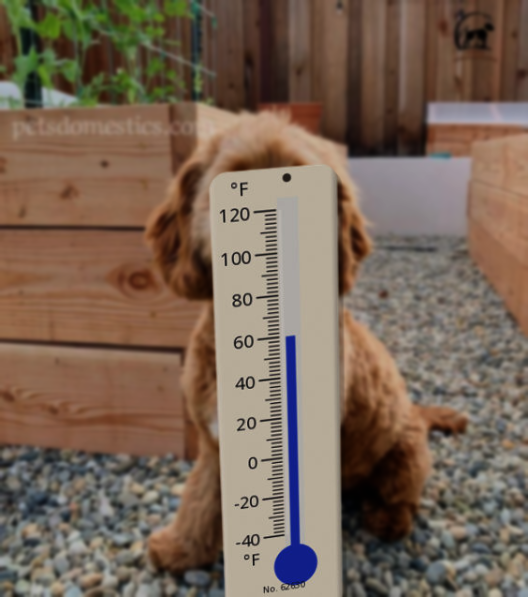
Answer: value=60 unit=°F
